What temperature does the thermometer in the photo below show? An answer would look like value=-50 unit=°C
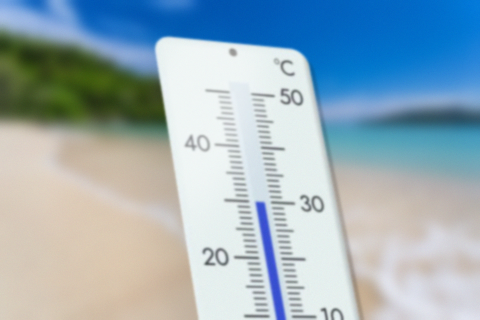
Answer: value=30 unit=°C
